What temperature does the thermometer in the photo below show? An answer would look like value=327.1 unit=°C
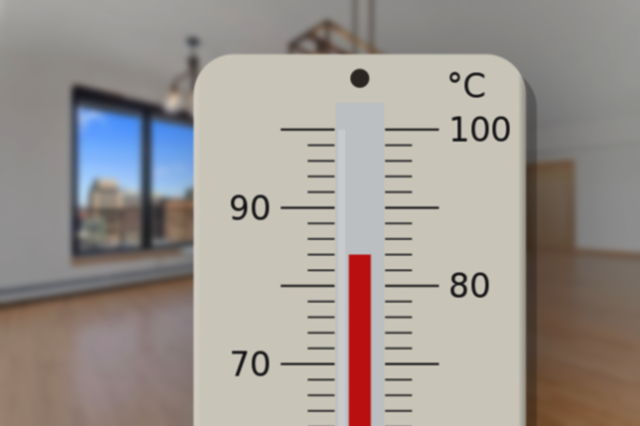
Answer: value=84 unit=°C
